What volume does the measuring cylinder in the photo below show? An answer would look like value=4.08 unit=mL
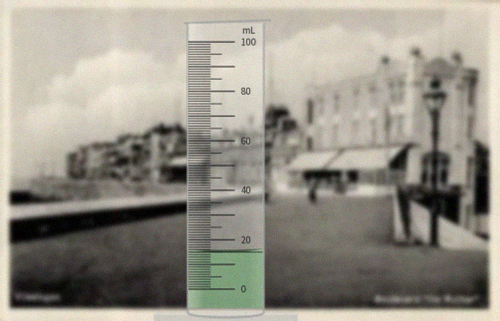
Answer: value=15 unit=mL
